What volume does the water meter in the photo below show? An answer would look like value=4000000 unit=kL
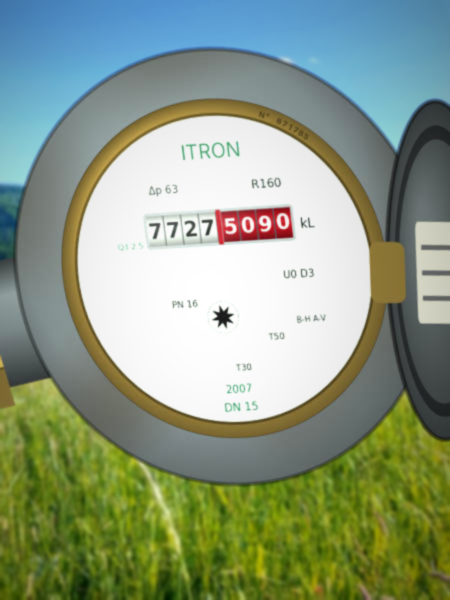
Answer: value=7727.5090 unit=kL
